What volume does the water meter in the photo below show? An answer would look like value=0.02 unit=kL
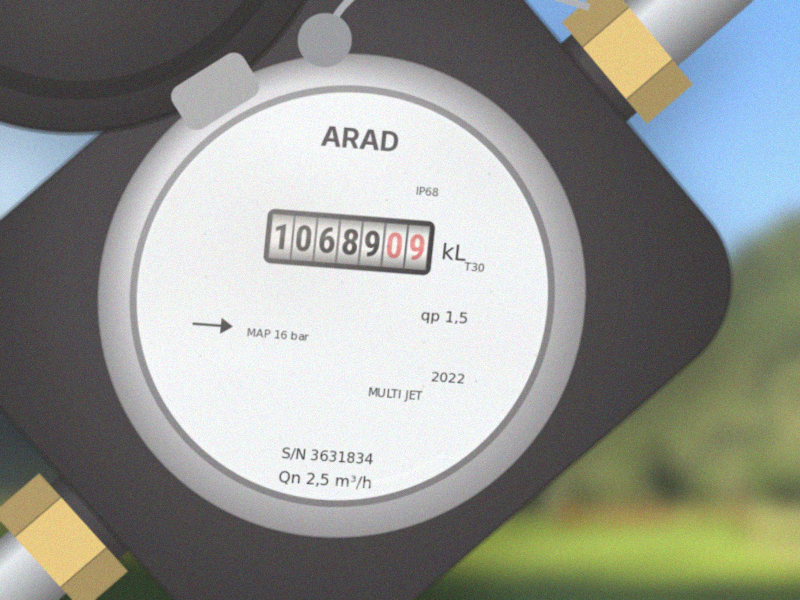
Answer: value=10689.09 unit=kL
